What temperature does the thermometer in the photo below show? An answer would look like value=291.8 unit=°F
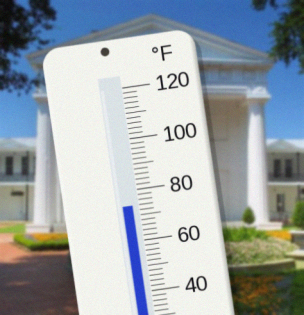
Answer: value=74 unit=°F
